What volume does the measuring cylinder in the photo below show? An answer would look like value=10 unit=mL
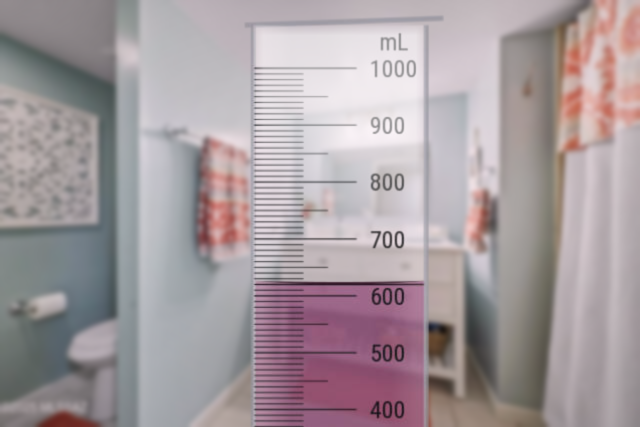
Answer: value=620 unit=mL
